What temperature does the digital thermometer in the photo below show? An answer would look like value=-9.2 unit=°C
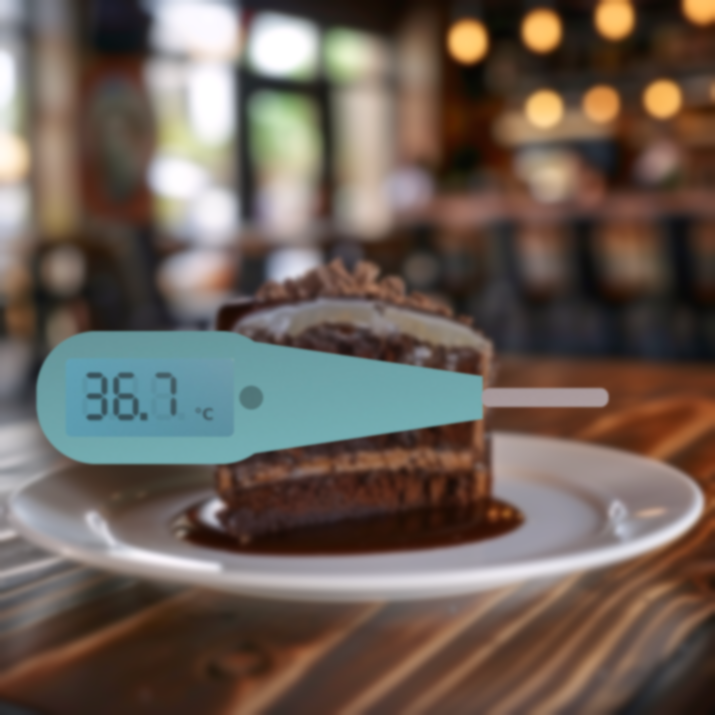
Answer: value=36.7 unit=°C
